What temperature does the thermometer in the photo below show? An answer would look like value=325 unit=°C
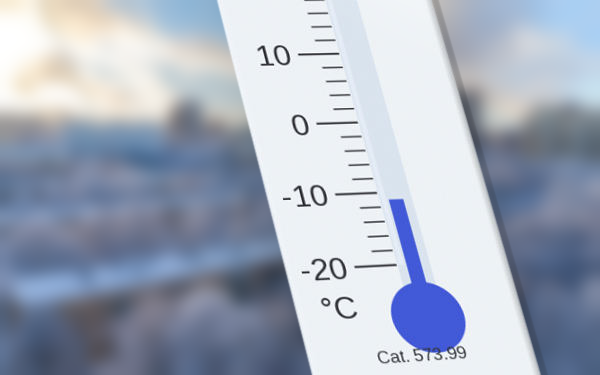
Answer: value=-11 unit=°C
